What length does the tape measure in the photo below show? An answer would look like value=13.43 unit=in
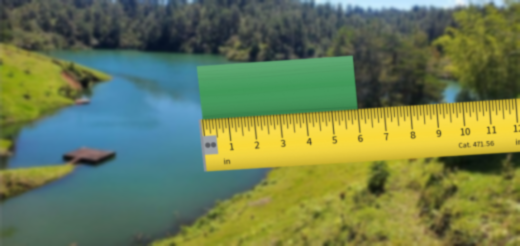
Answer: value=6 unit=in
